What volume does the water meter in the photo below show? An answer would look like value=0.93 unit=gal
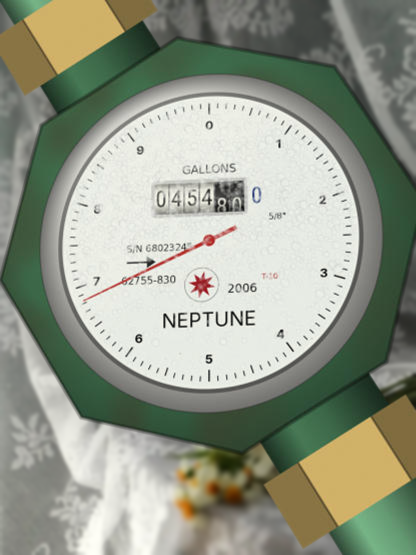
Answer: value=454796.8 unit=gal
